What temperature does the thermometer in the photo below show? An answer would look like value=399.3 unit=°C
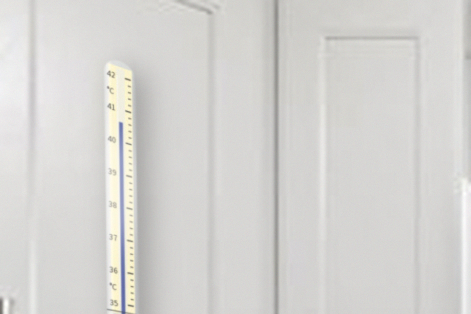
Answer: value=40.6 unit=°C
